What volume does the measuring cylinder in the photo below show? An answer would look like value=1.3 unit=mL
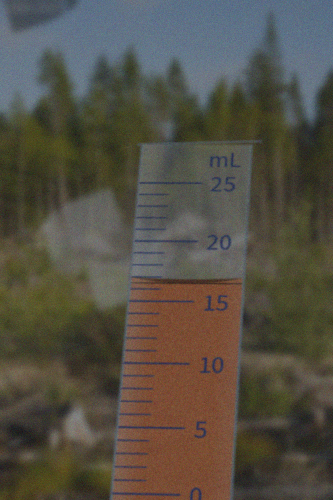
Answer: value=16.5 unit=mL
